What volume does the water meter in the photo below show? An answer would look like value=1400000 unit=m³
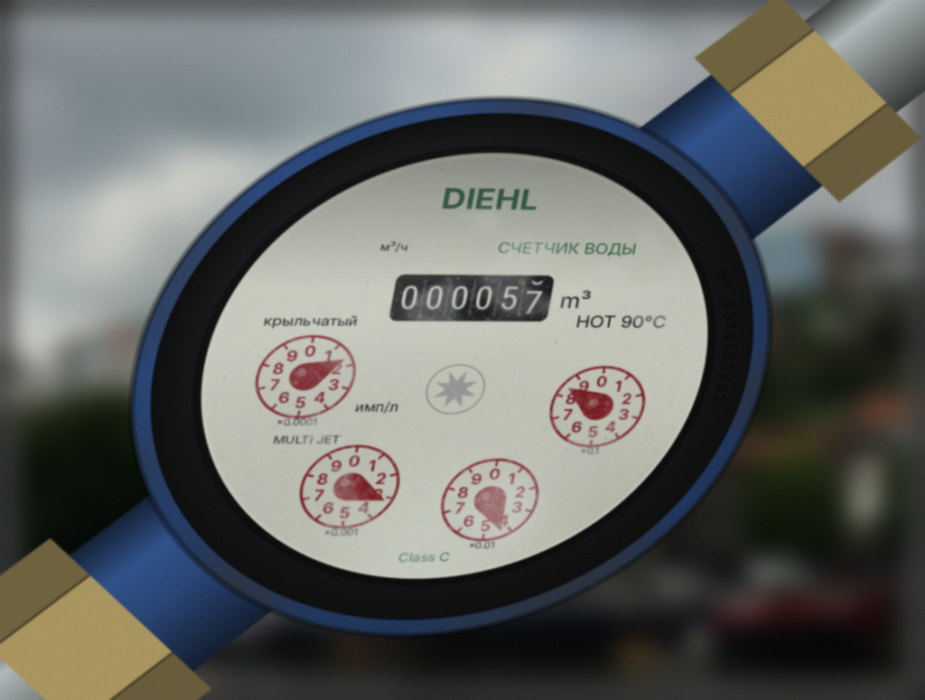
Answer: value=56.8431 unit=m³
